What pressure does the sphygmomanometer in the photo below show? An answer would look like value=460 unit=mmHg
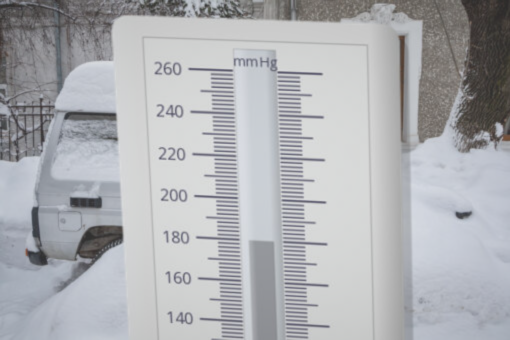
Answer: value=180 unit=mmHg
